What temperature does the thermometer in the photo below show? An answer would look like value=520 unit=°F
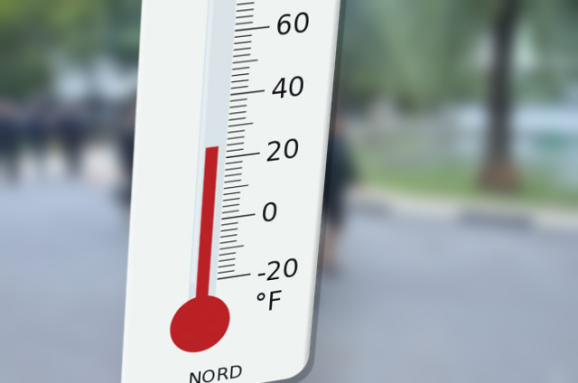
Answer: value=24 unit=°F
